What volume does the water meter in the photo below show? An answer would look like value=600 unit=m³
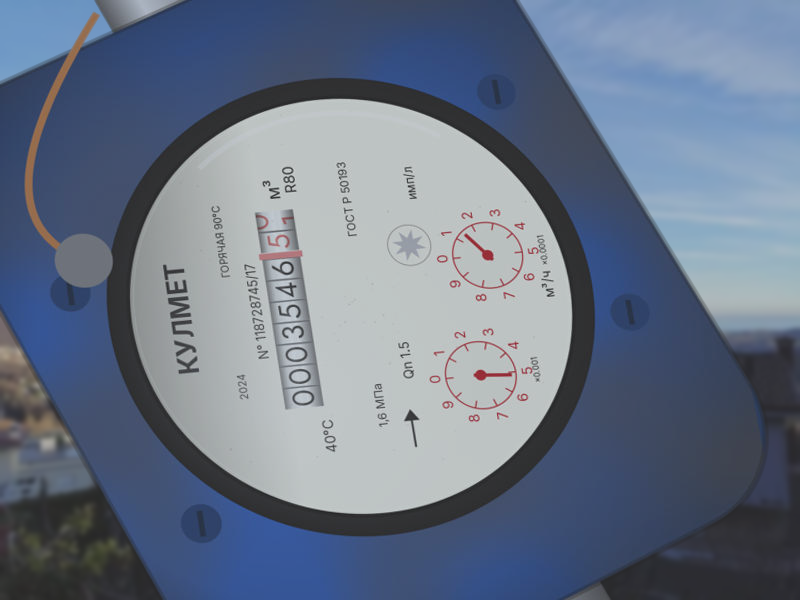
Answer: value=3546.5051 unit=m³
